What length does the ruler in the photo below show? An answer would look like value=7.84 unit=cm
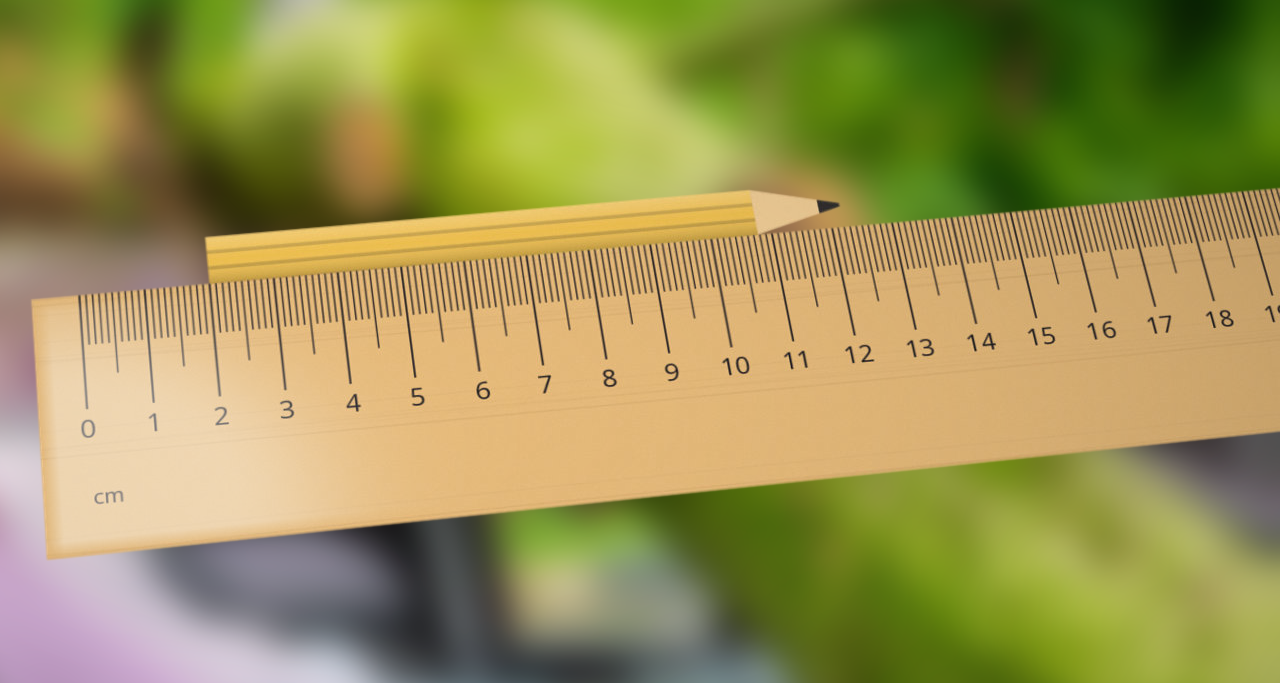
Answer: value=10.2 unit=cm
